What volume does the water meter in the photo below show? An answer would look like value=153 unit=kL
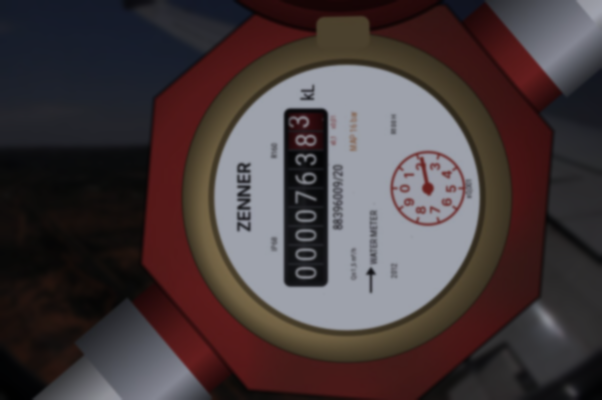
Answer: value=763.832 unit=kL
